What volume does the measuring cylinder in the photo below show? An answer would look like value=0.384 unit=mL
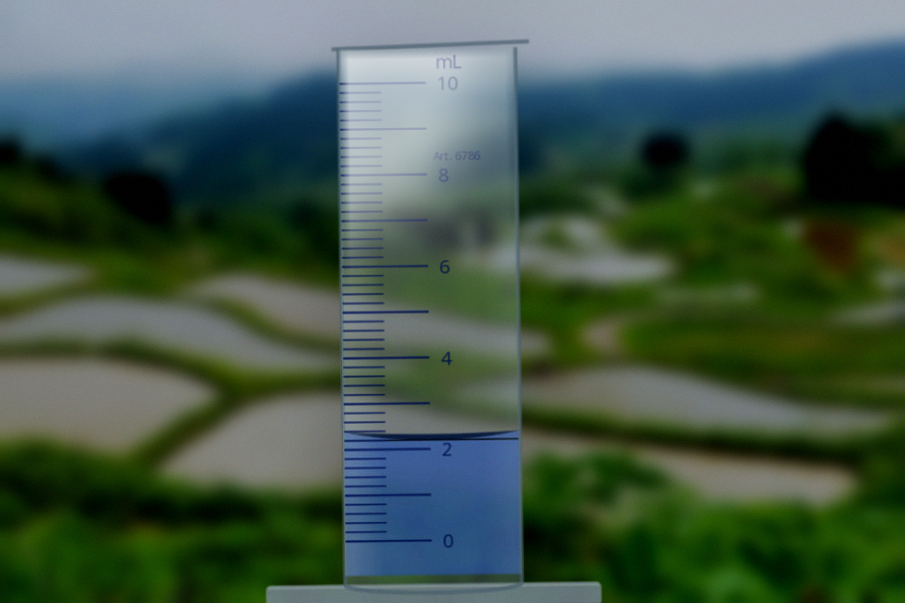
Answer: value=2.2 unit=mL
